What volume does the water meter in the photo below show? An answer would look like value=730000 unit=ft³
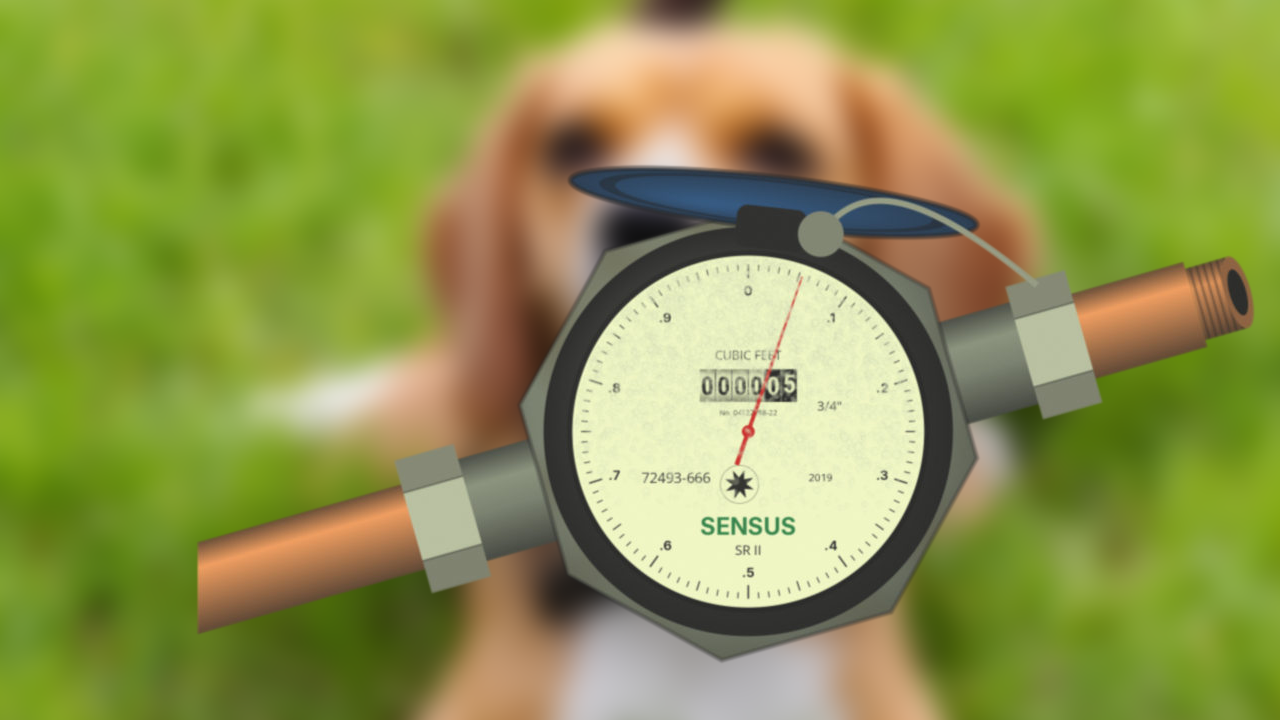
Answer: value=5.05 unit=ft³
